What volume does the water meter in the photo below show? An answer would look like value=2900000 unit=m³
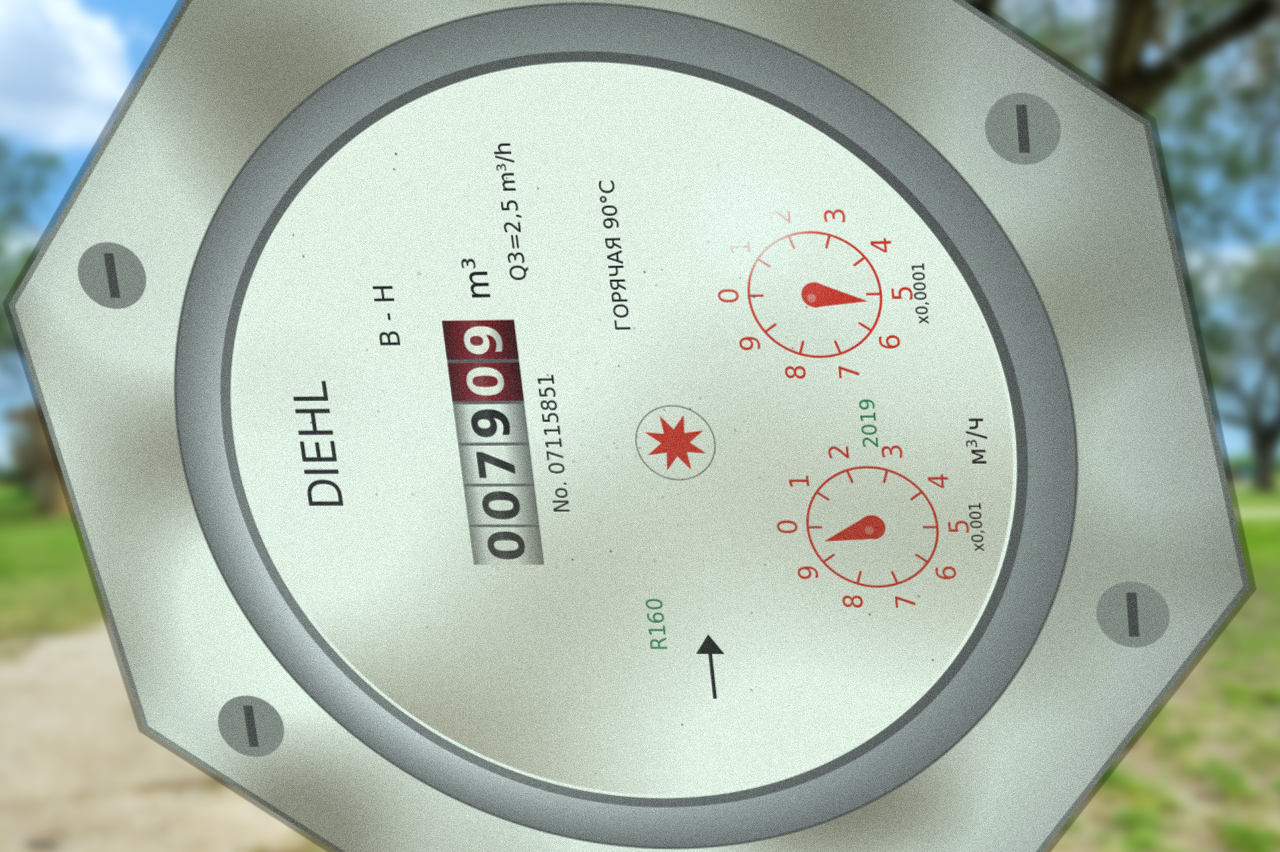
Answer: value=79.0895 unit=m³
